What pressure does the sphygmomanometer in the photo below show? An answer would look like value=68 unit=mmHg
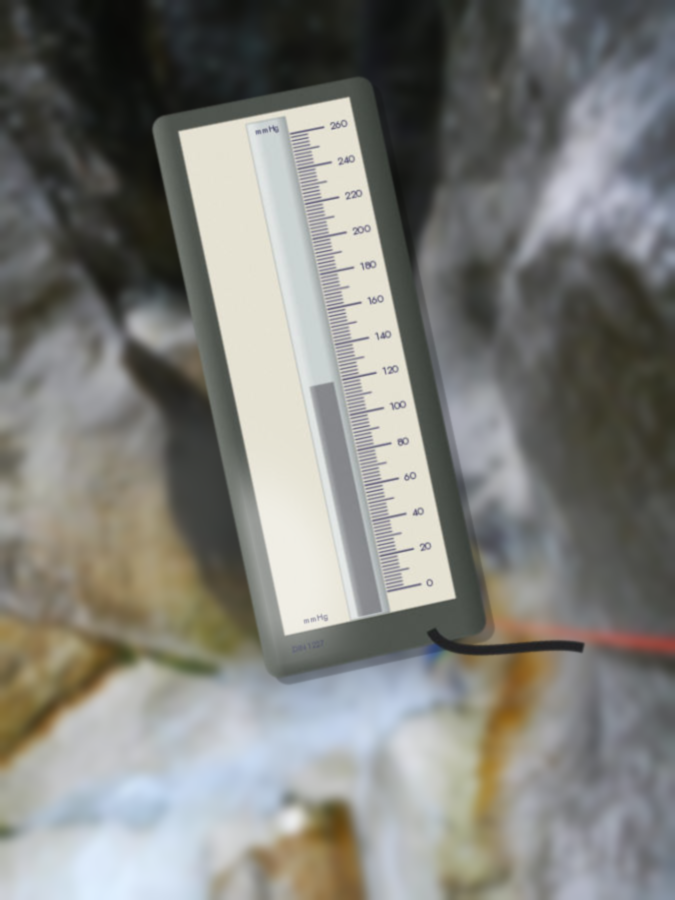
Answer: value=120 unit=mmHg
